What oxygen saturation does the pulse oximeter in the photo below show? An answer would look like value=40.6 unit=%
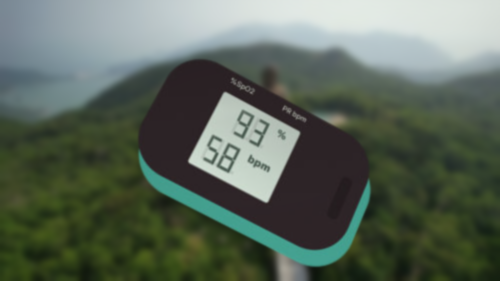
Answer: value=93 unit=%
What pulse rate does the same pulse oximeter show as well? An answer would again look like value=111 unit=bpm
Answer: value=58 unit=bpm
